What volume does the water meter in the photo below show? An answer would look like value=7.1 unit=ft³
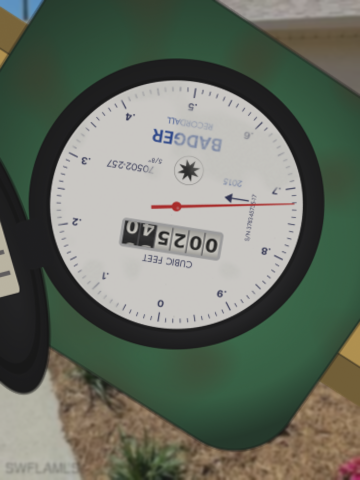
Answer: value=2539.72 unit=ft³
